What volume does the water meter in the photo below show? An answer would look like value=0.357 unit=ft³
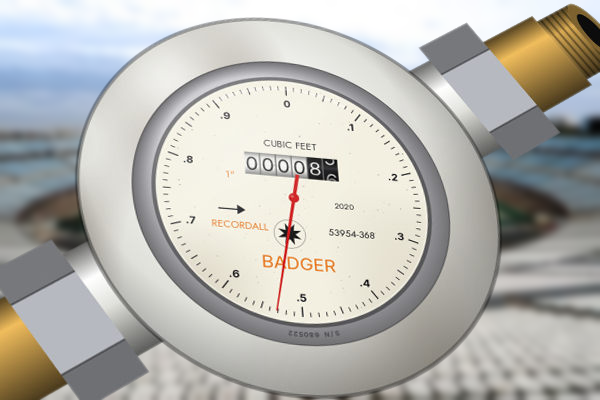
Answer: value=85.53 unit=ft³
